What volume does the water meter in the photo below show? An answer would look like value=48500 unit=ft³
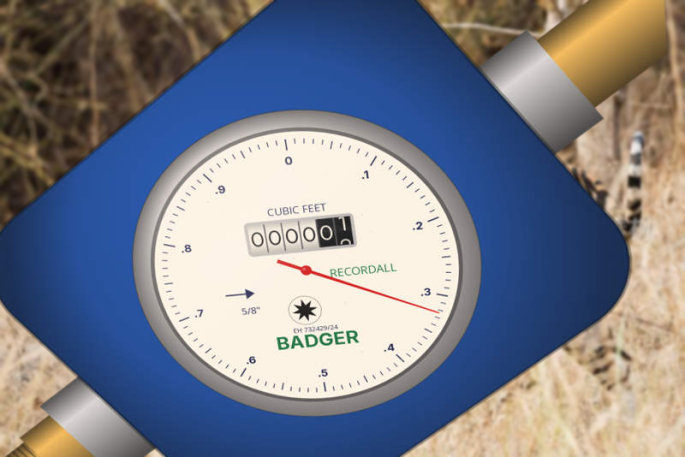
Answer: value=1.32 unit=ft³
